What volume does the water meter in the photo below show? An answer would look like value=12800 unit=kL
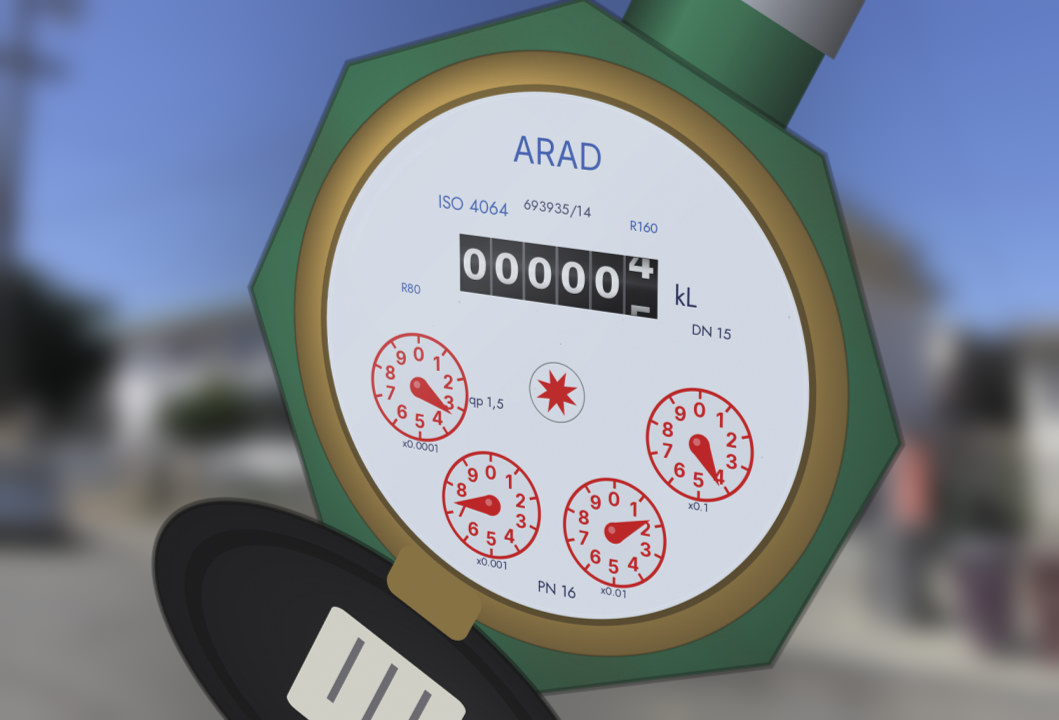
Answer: value=4.4173 unit=kL
